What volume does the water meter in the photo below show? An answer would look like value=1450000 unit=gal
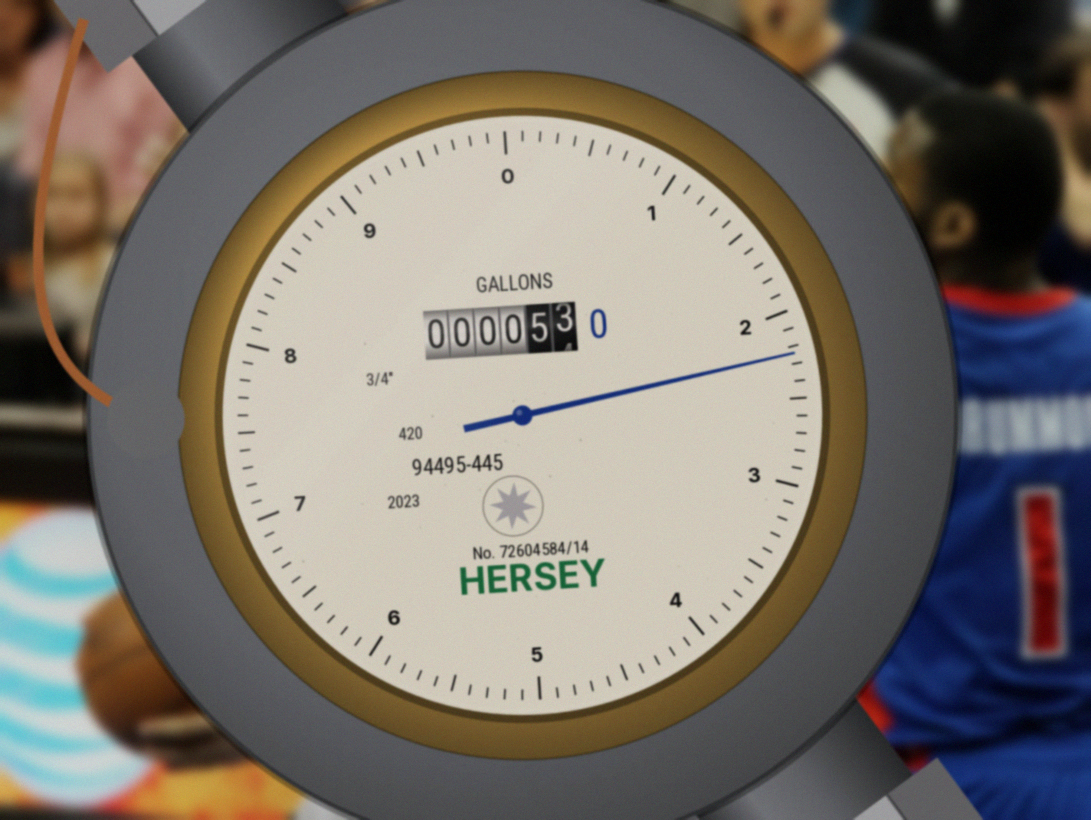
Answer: value=532.2 unit=gal
